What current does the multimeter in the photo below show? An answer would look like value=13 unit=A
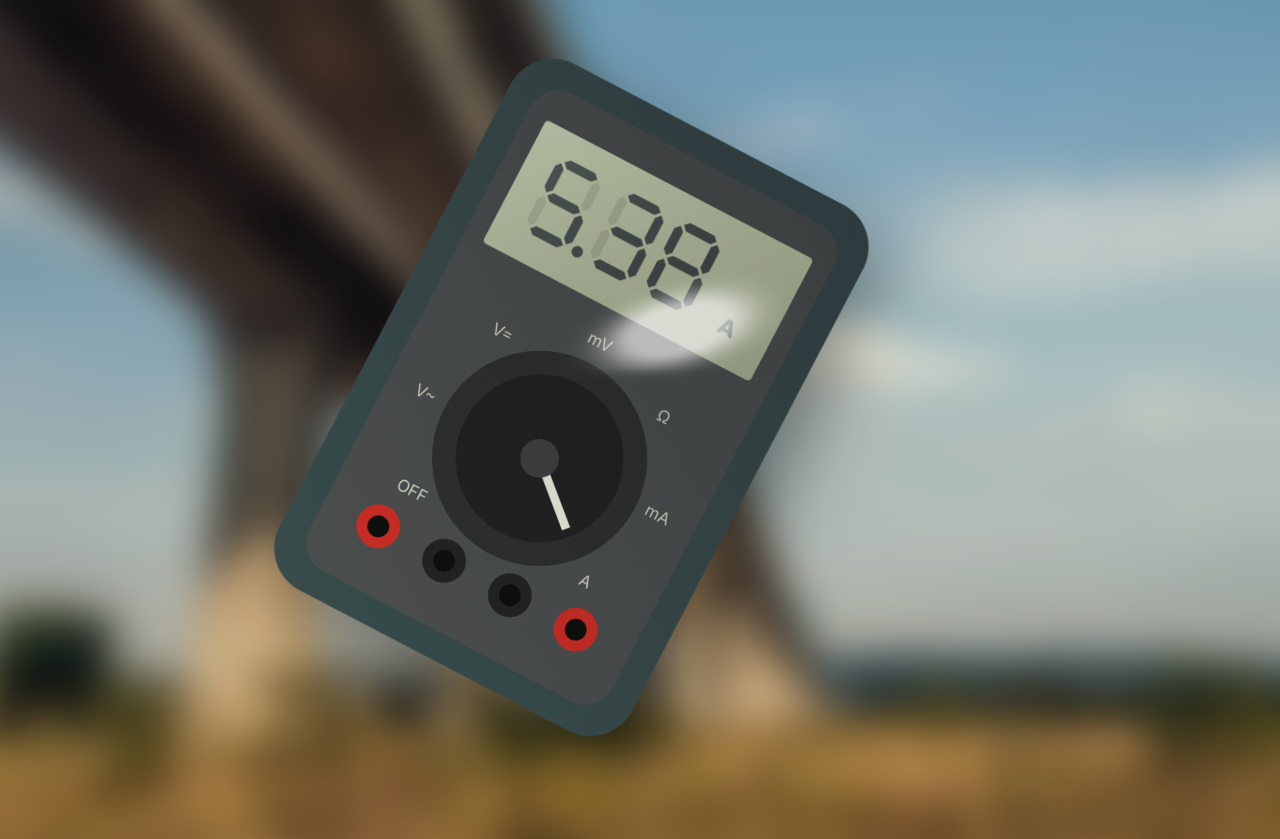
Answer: value=5.38 unit=A
